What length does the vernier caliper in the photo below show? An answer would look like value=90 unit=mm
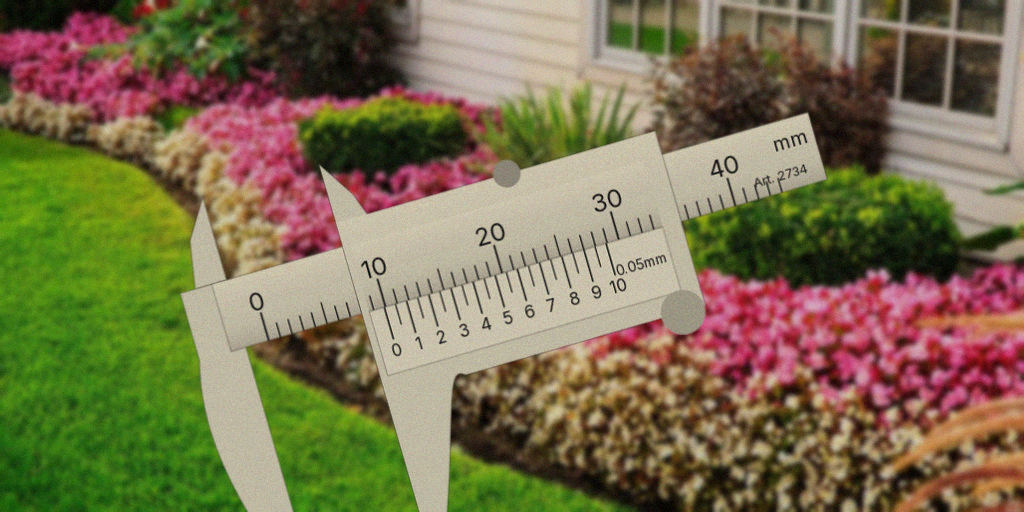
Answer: value=9.9 unit=mm
